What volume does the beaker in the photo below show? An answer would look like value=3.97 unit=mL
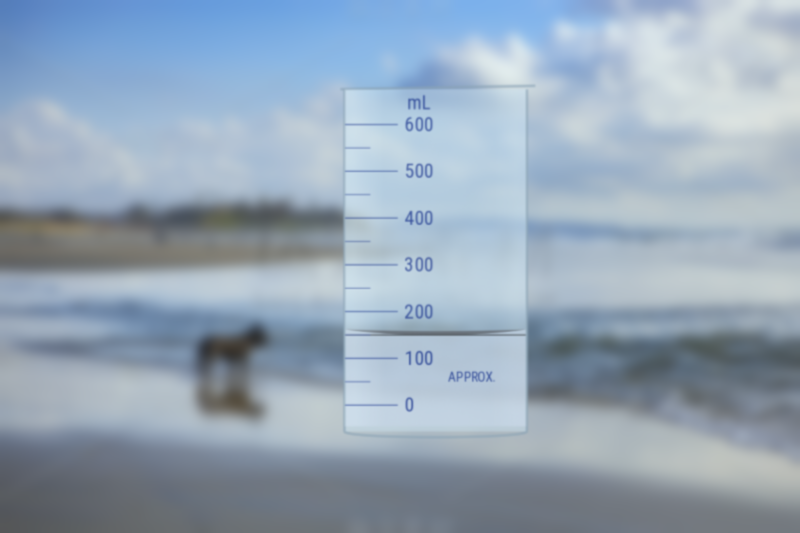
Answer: value=150 unit=mL
